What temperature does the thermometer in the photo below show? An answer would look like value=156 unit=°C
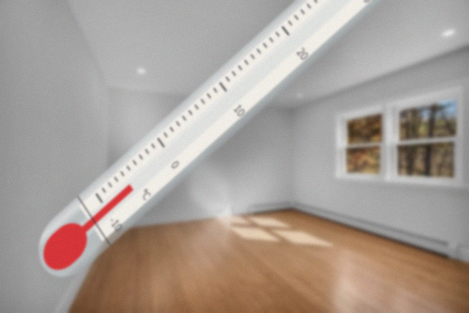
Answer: value=-6 unit=°C
